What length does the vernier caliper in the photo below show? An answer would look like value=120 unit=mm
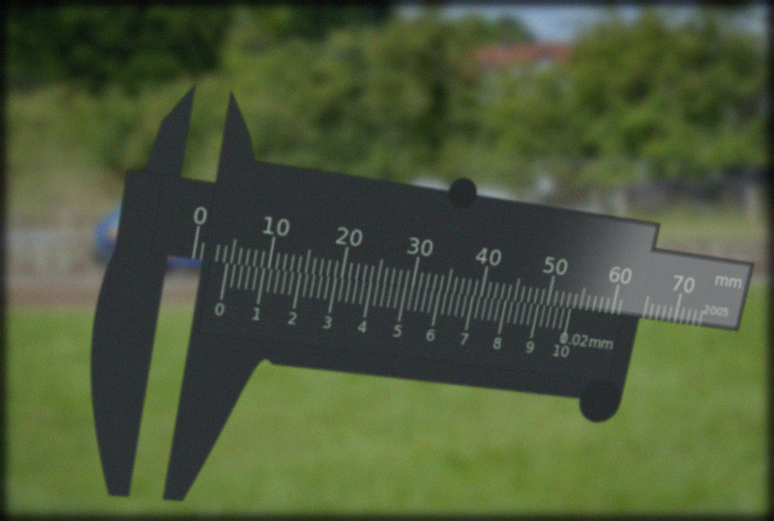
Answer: value=4.5 unit=mm
